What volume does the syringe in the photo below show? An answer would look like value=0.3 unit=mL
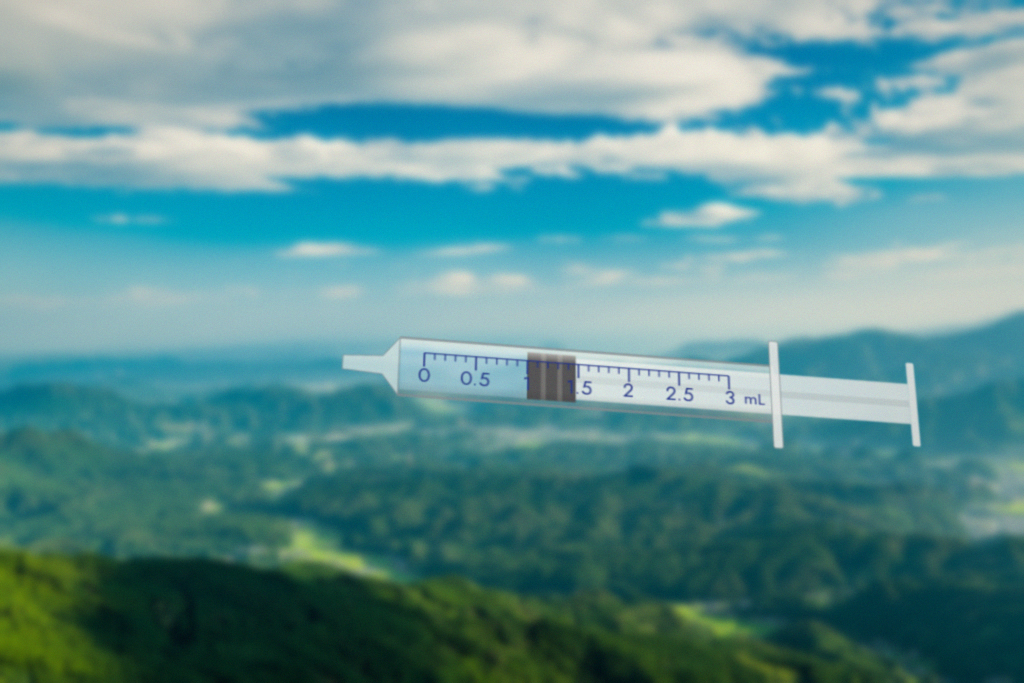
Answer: value=1 unit=mL
